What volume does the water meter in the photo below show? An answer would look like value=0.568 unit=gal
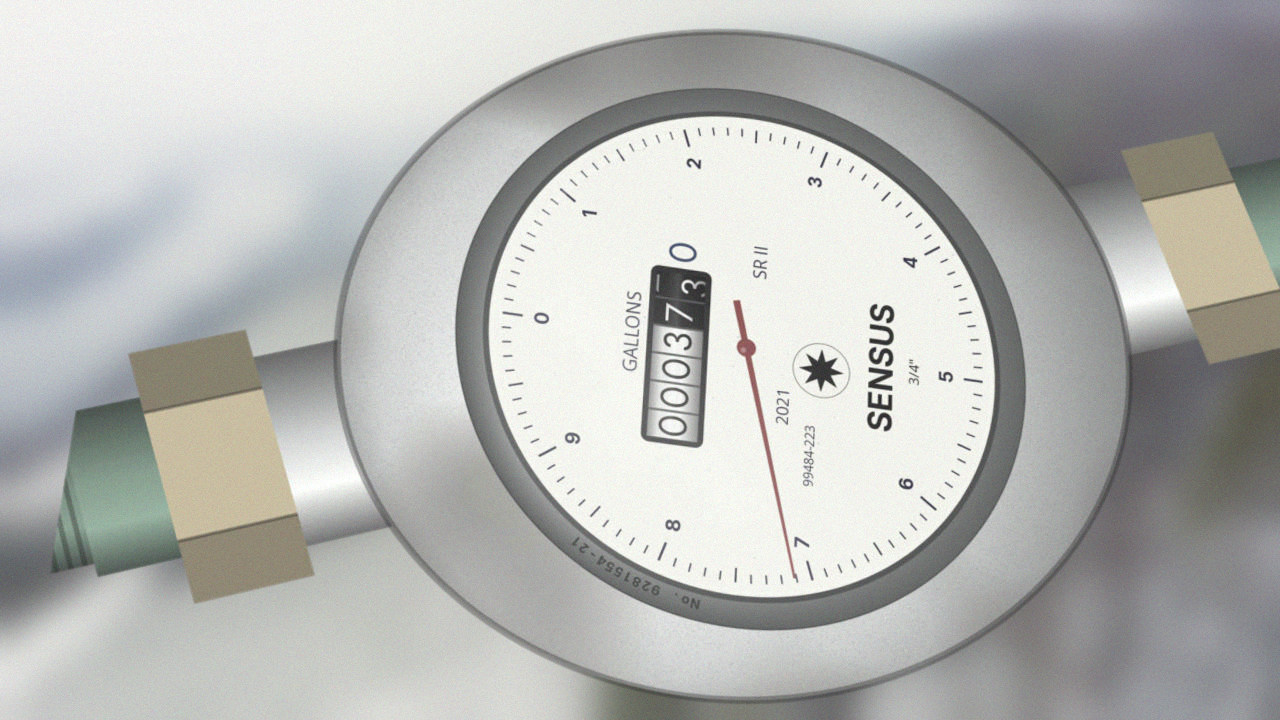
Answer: value=3727.1 unit=gal
